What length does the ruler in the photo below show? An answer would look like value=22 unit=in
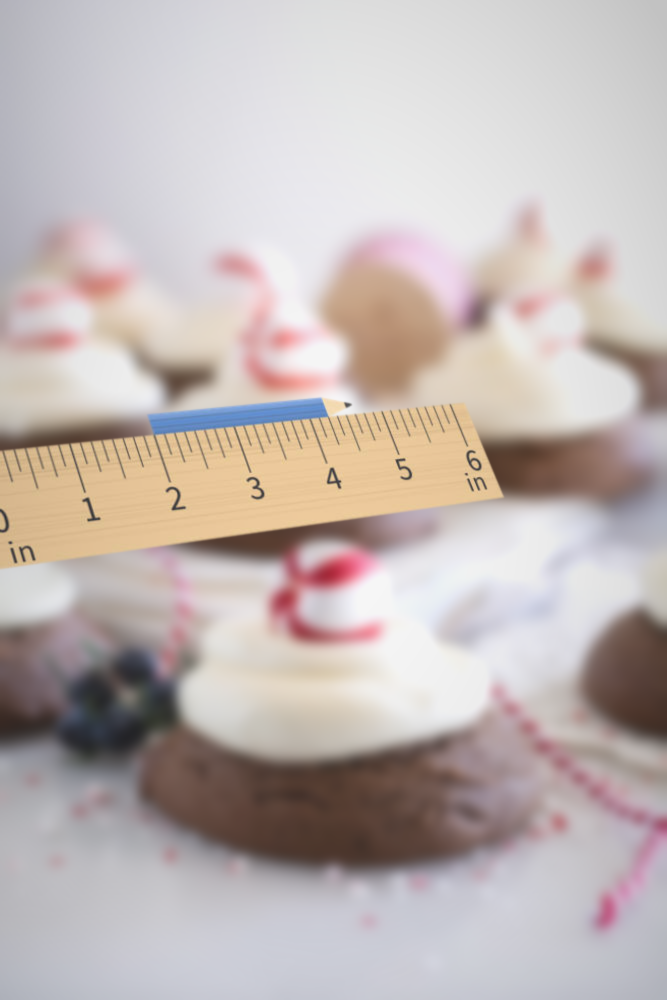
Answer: value=2.625 unit=in
